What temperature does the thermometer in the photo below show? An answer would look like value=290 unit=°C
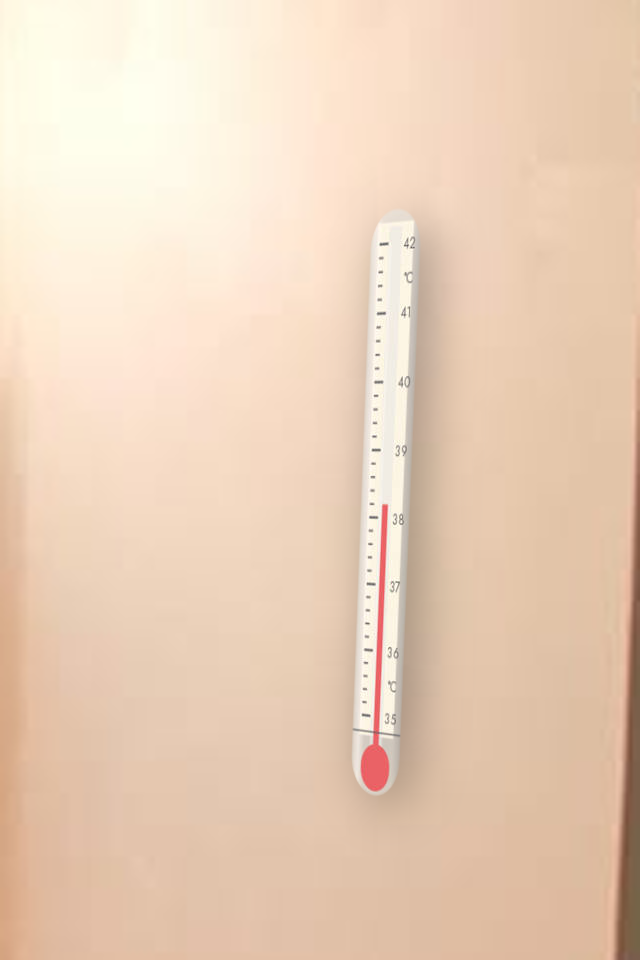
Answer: value=38.2 unit=°C
